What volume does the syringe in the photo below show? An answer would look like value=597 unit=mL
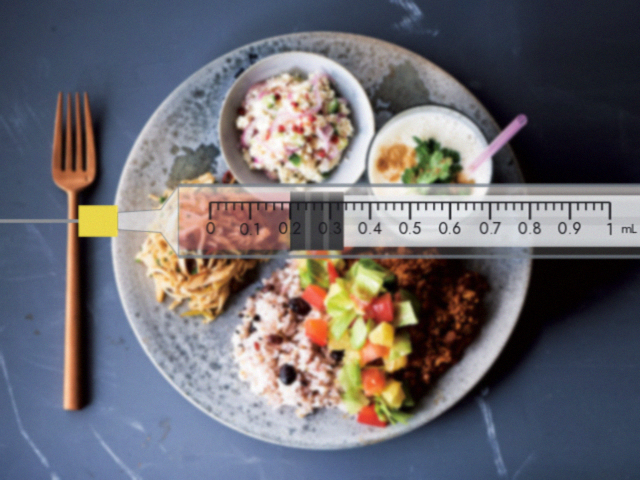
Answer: value=0.2 unit=mL
